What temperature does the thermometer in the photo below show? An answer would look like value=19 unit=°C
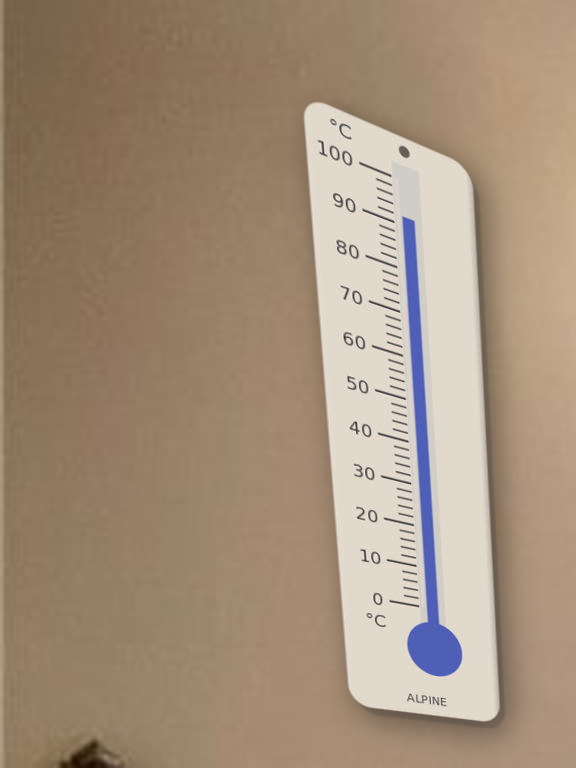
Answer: value=92 unit=°C
